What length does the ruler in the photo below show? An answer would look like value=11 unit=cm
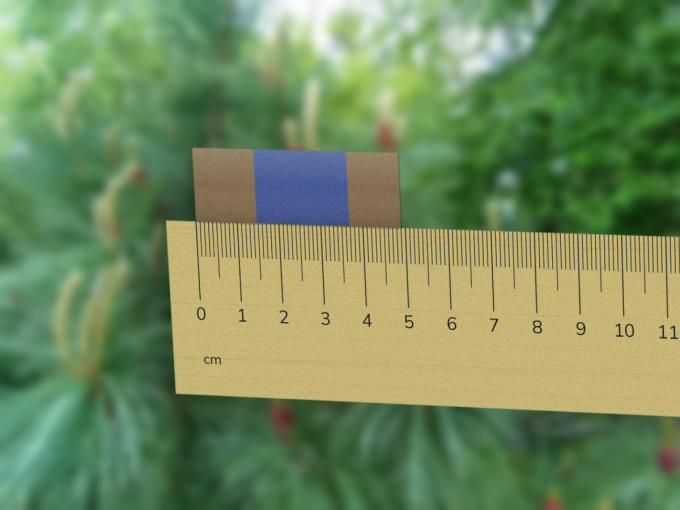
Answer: value=4.9 unit=cm
